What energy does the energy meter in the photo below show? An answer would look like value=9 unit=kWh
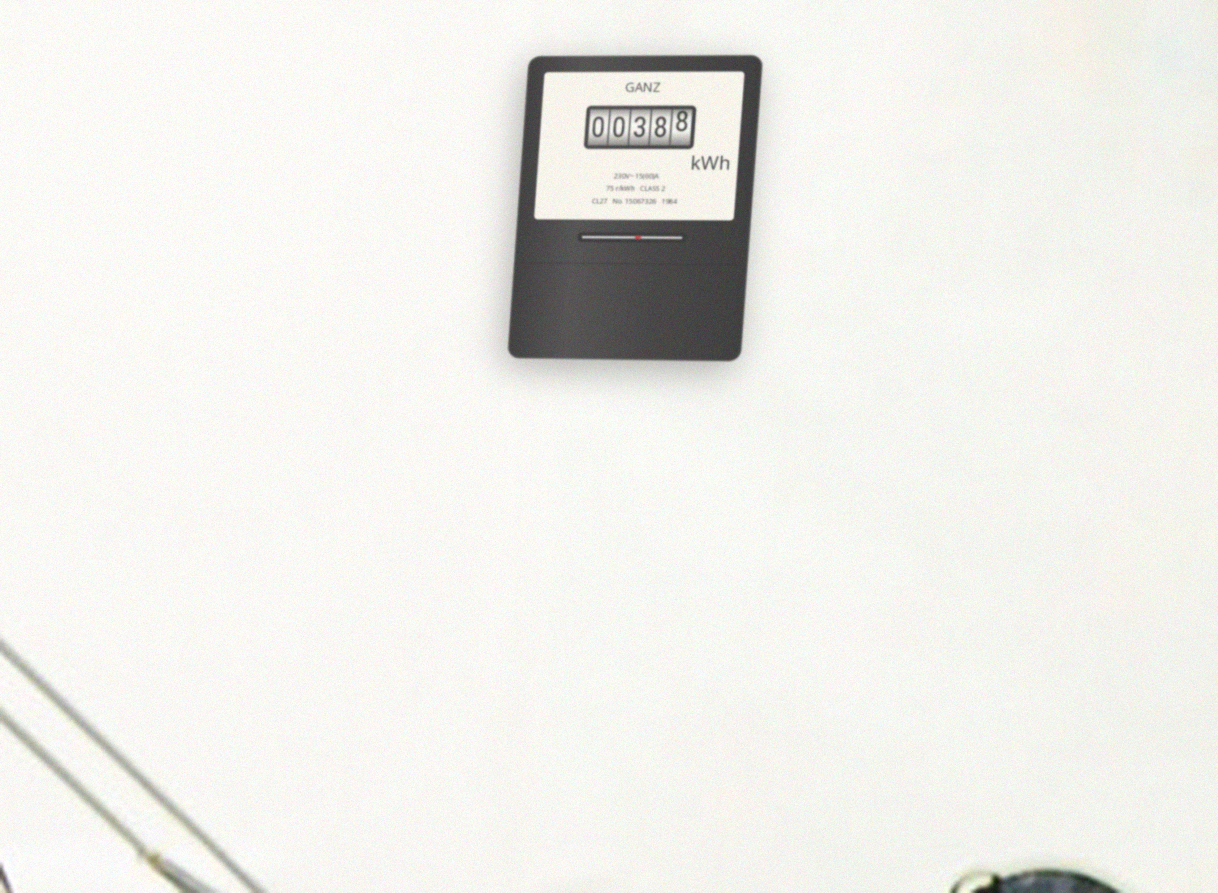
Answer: value=388 unit=kWh
